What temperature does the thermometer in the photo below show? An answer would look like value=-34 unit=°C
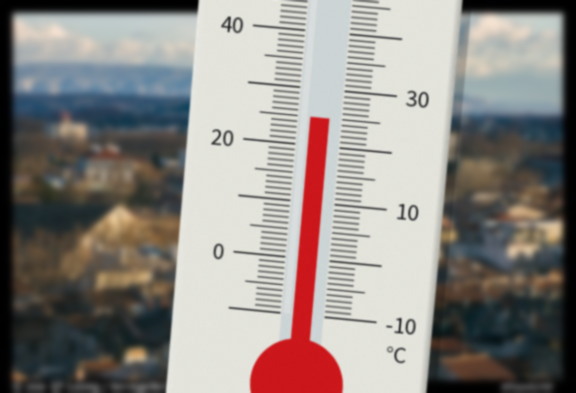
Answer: value=25 unit=°C
